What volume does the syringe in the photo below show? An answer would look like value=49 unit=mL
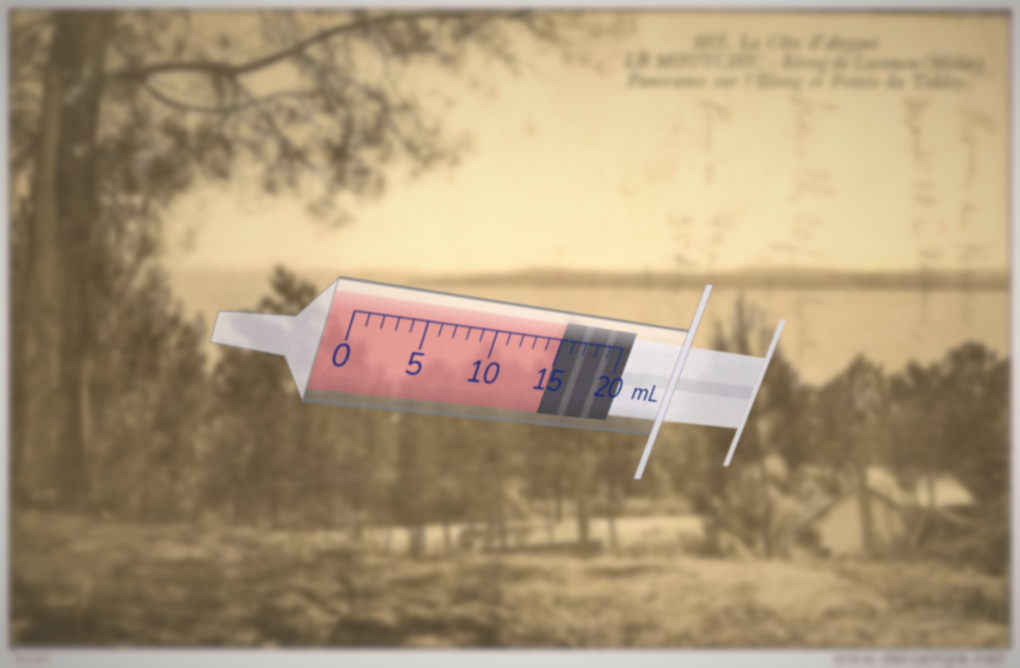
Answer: value=15 unit=mL
